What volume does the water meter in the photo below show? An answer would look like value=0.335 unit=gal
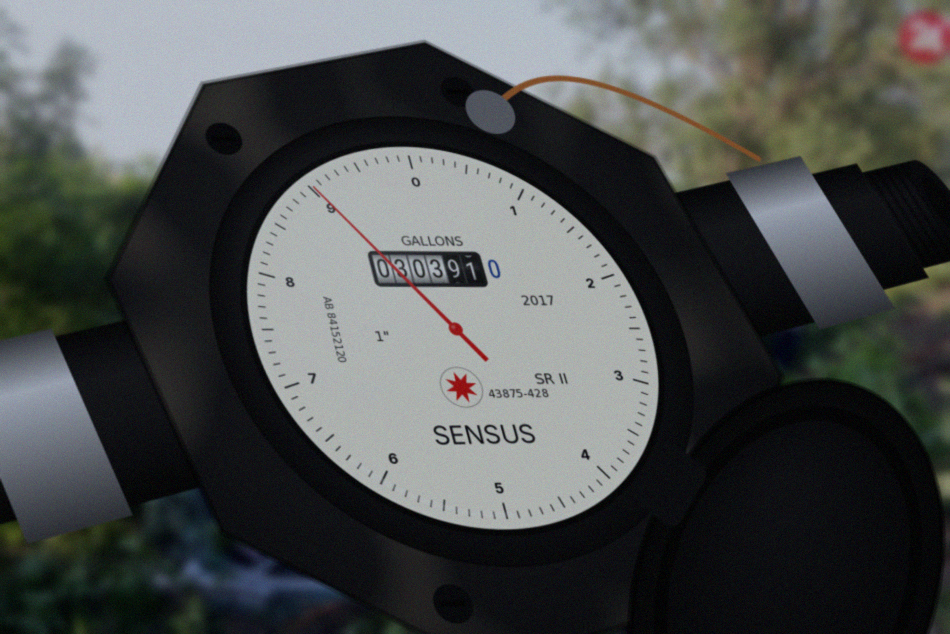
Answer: value=303909.0 unit=gal
